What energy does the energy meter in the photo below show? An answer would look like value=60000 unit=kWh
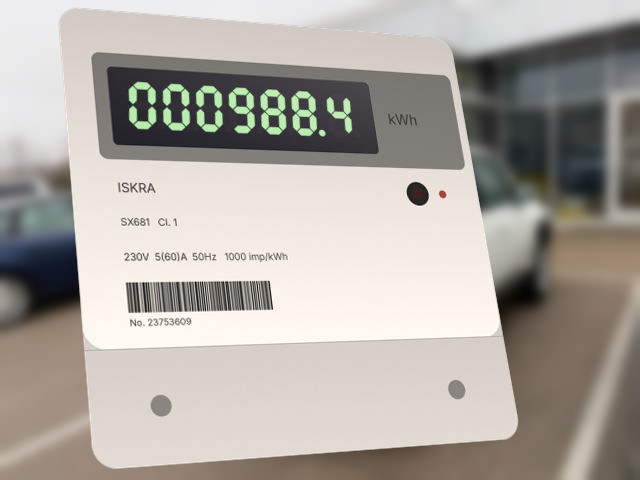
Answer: value=988.4 unit=kWh
